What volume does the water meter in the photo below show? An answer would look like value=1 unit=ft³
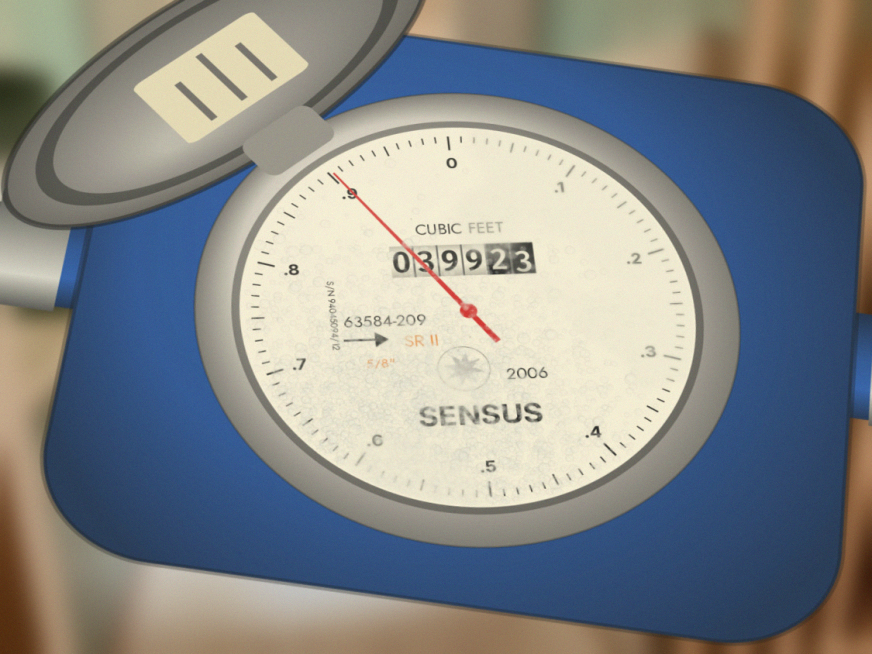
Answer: value=39922.90 unit=ft³
